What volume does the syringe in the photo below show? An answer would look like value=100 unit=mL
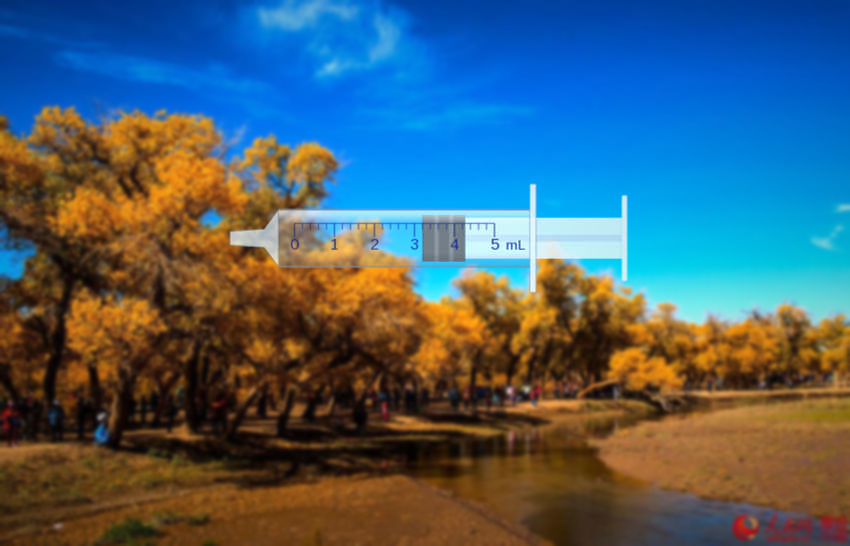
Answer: value=3.2 unit=mL
